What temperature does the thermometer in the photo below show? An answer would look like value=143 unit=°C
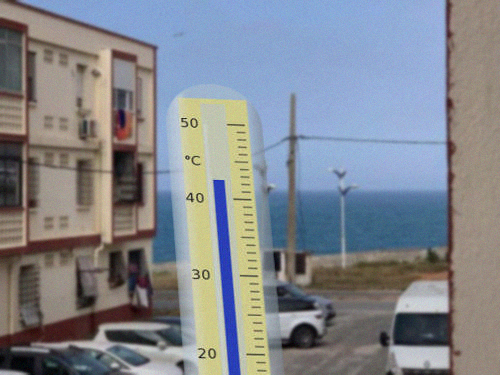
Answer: value=42.5 unit=°C
